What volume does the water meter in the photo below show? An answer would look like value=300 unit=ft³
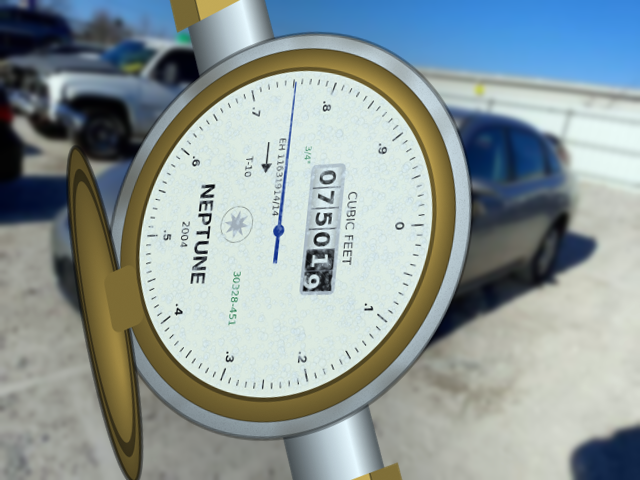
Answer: value=75018.75 unit=ft³
